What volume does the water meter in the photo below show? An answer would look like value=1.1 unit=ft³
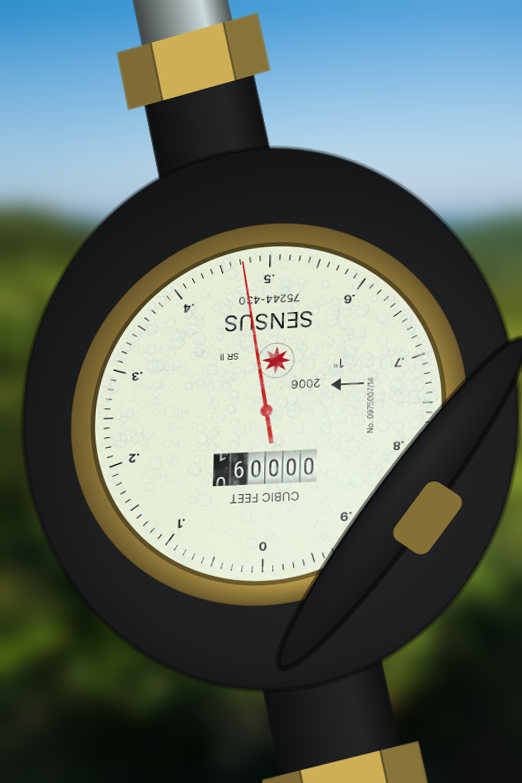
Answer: value=90.47 unit=ft³
